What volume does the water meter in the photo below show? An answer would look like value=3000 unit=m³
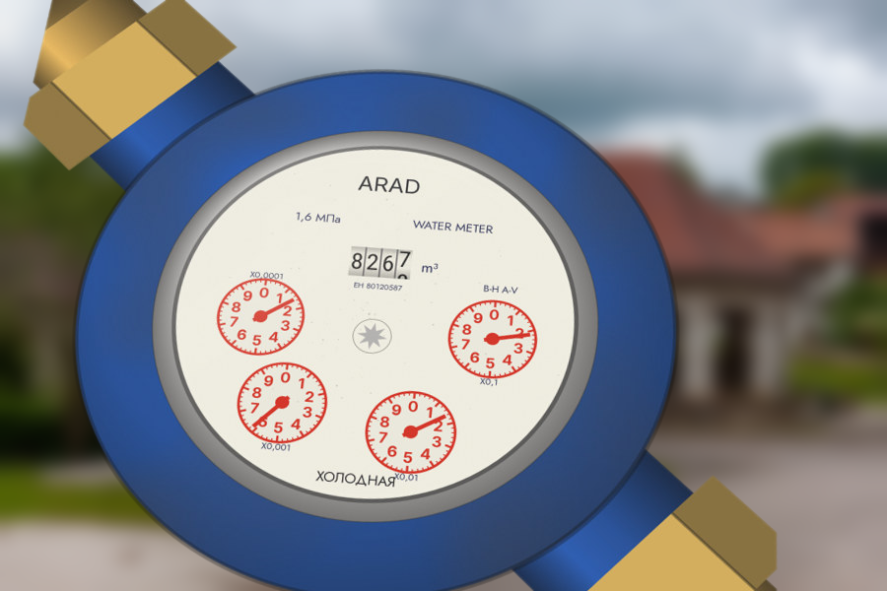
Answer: value=8267.2161 unit=m³
